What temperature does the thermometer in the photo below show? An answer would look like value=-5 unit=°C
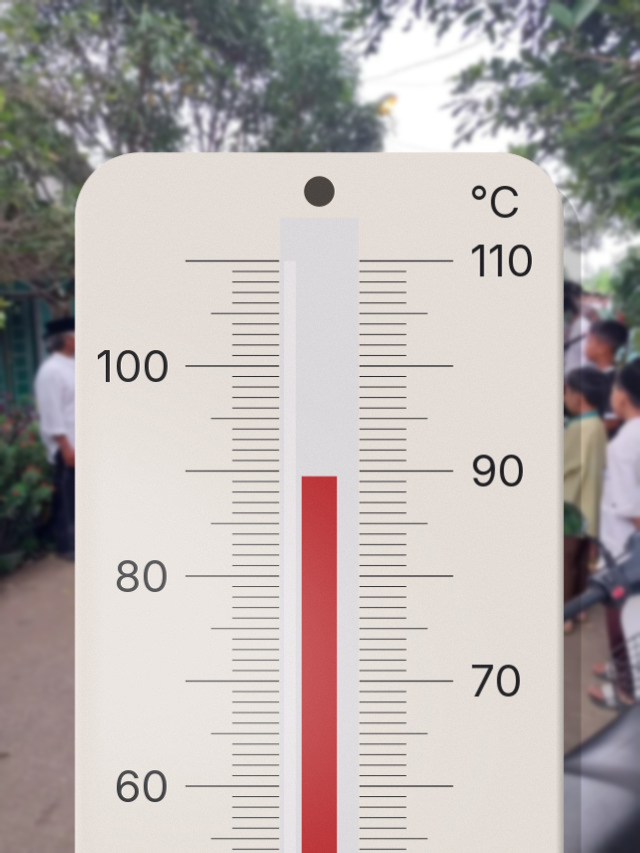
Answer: value=89.5 unit=°C
